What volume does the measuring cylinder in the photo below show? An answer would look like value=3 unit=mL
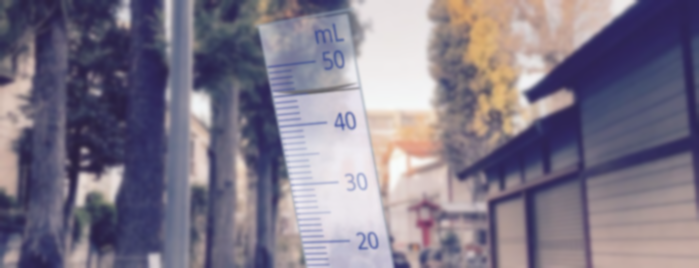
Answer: value=45 unit=mL
